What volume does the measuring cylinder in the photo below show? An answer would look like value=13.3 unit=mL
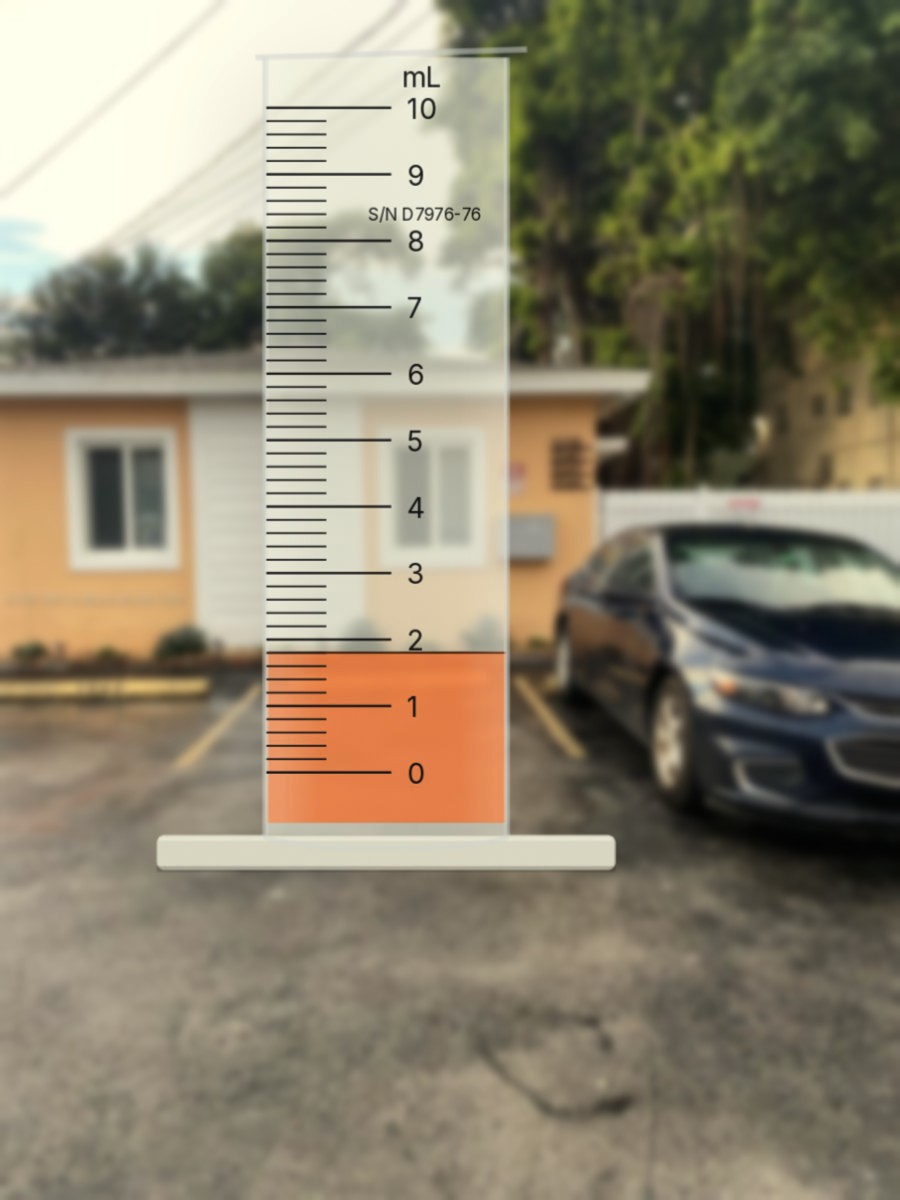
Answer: value=1.8 unit=mL
